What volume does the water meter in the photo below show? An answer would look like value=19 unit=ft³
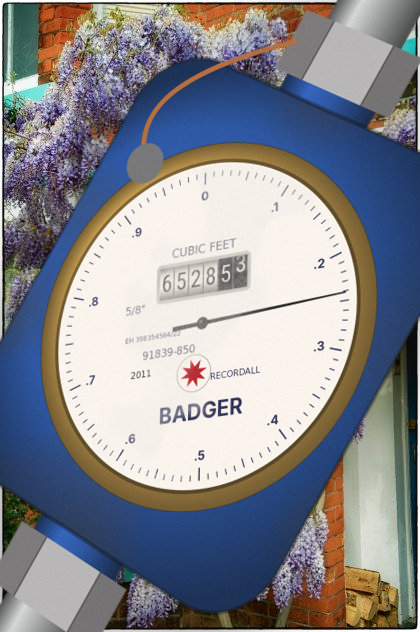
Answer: value=652853.24 unit=ft³
